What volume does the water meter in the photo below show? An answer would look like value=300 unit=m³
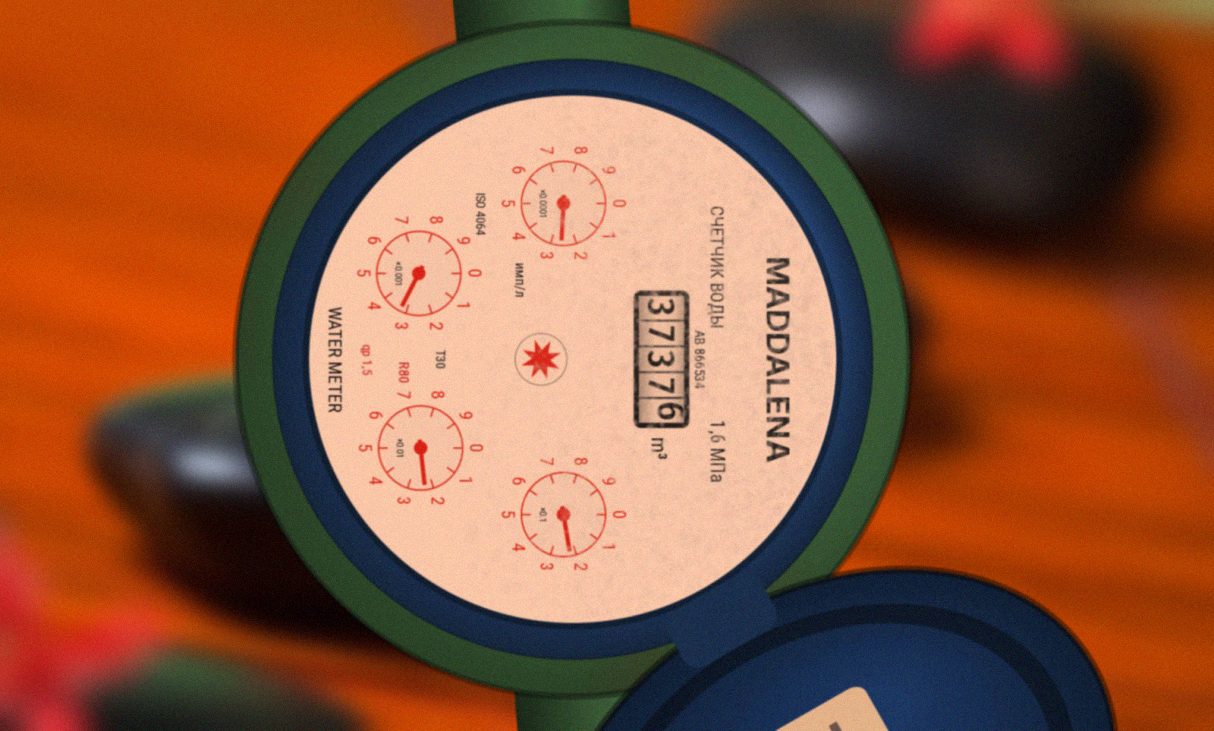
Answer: value=37376.2232 unit=m³
